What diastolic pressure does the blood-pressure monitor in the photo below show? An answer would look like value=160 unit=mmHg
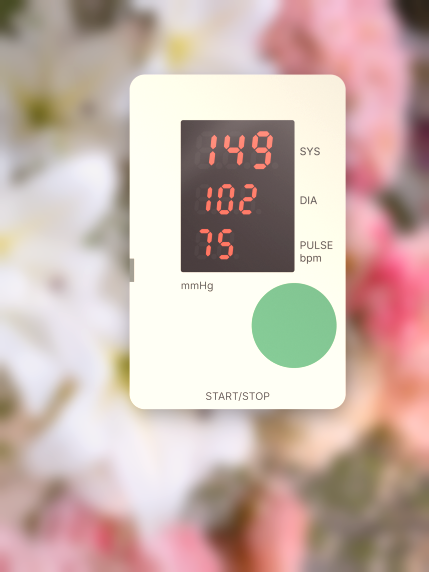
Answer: value=102 unit=mmHg
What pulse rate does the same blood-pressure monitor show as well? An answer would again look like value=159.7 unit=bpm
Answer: value=75 unit=bpm
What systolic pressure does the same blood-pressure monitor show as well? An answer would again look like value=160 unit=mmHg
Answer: value=149 unit=mmHg
